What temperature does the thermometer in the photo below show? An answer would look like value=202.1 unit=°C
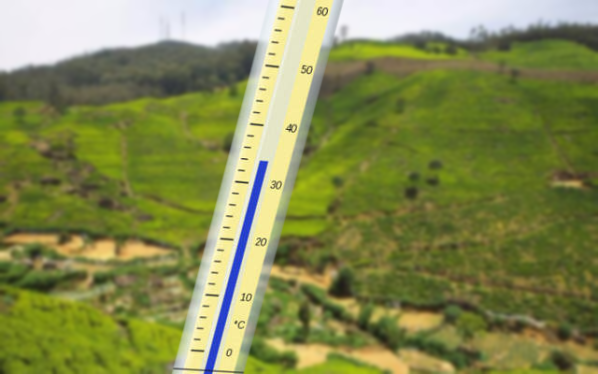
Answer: value=34 unit=°C
